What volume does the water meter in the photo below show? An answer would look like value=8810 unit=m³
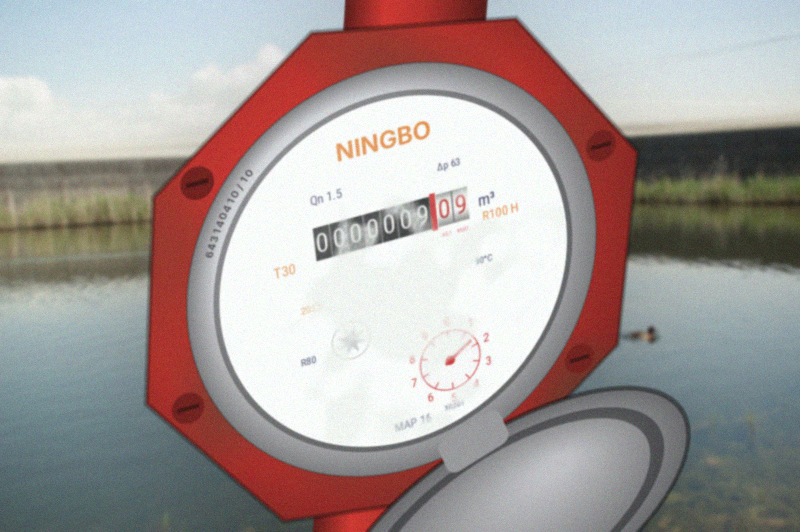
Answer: value=9.091 unit=m³
